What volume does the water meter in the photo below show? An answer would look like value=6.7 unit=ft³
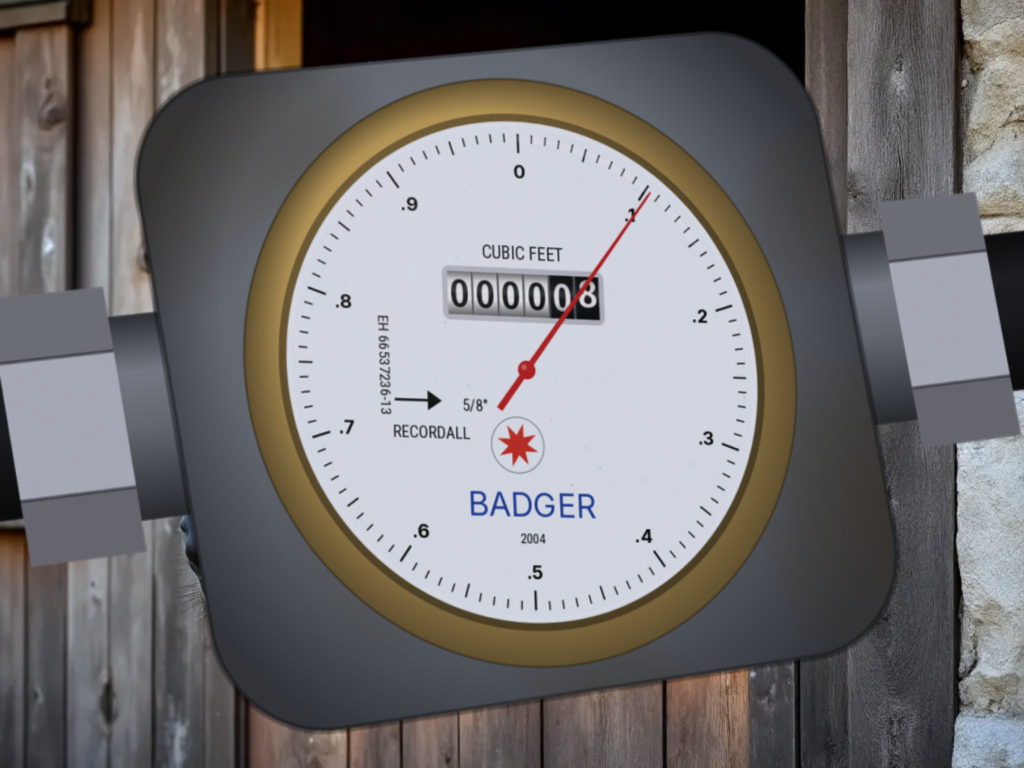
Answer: value=8.10 unit=ft³
